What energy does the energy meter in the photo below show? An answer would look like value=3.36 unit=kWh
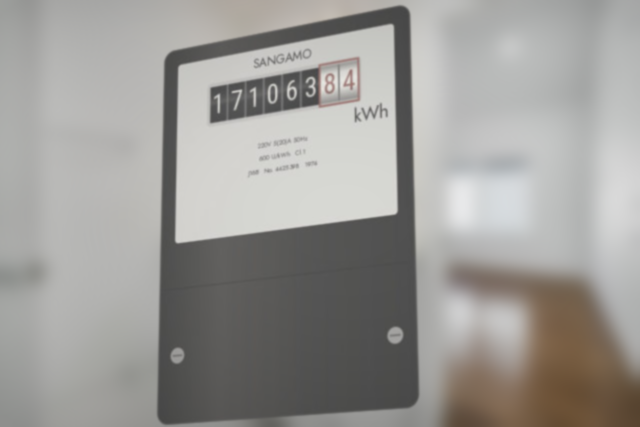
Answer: value=171063.84 unit=kWh
